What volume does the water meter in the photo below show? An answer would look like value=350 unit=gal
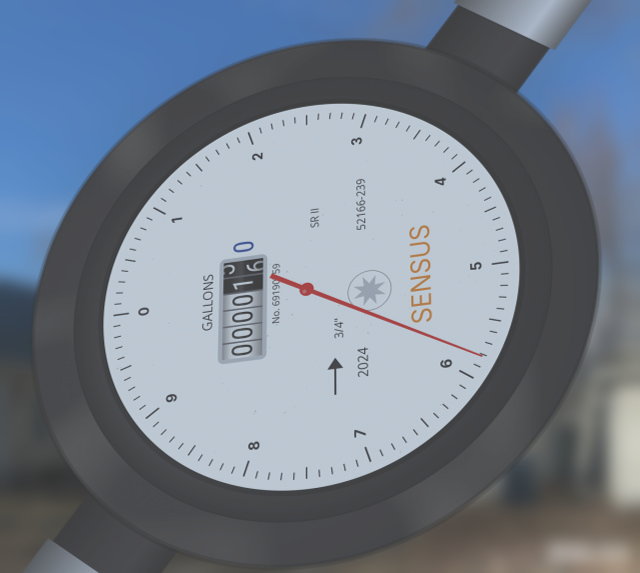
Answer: value=155.8 unit=gal
